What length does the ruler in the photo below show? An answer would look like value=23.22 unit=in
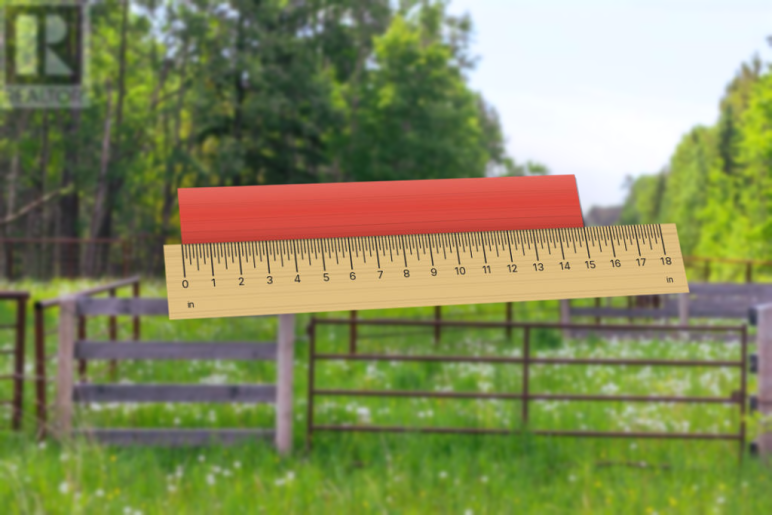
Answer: value=15 unit=in
